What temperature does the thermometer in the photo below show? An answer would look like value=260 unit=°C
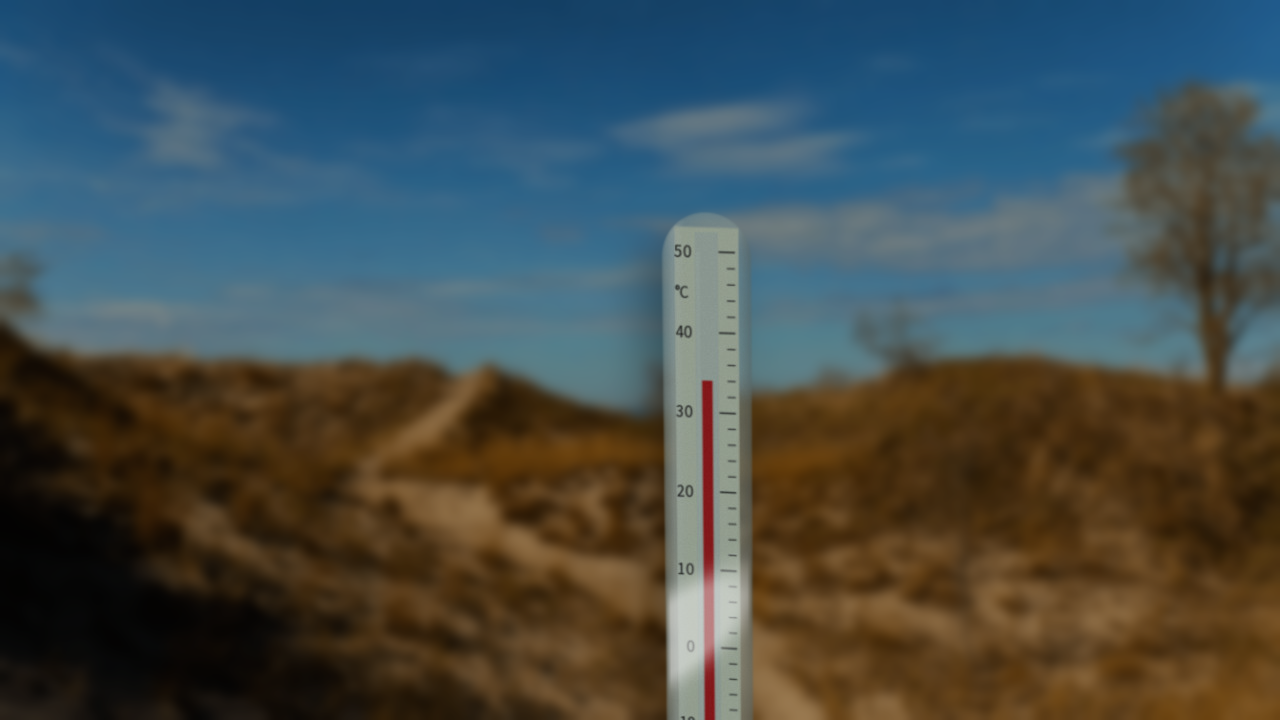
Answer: value=34 unit=°C
